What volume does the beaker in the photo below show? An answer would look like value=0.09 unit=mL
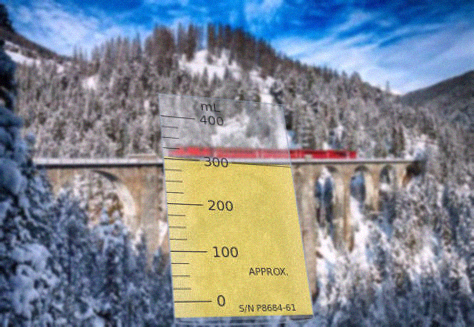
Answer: value=300 unit=mL
